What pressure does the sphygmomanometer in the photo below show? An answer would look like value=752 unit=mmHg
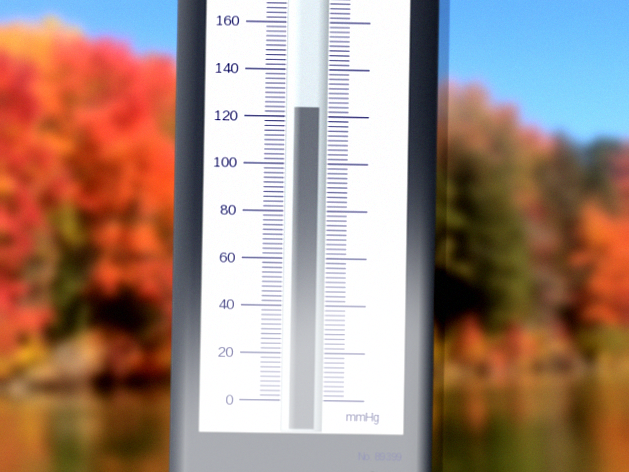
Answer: value=124 unit=mmHg
